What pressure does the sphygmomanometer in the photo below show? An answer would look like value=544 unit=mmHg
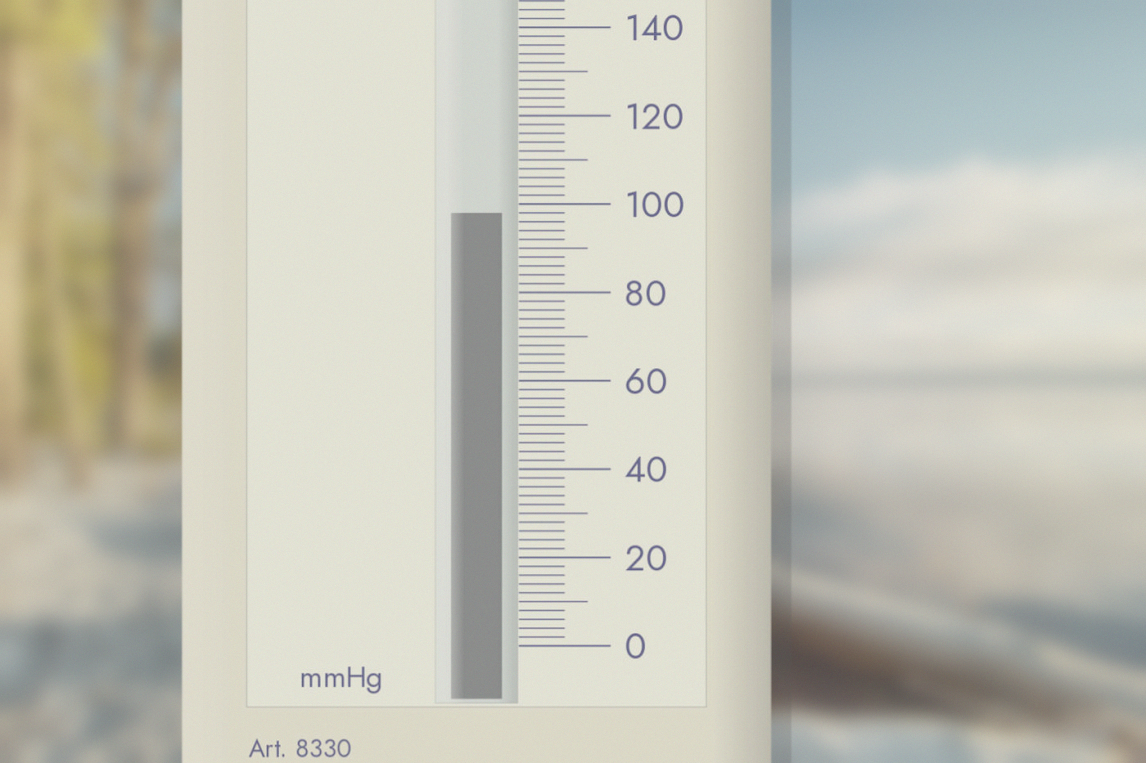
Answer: value=98 unit=mmHg
